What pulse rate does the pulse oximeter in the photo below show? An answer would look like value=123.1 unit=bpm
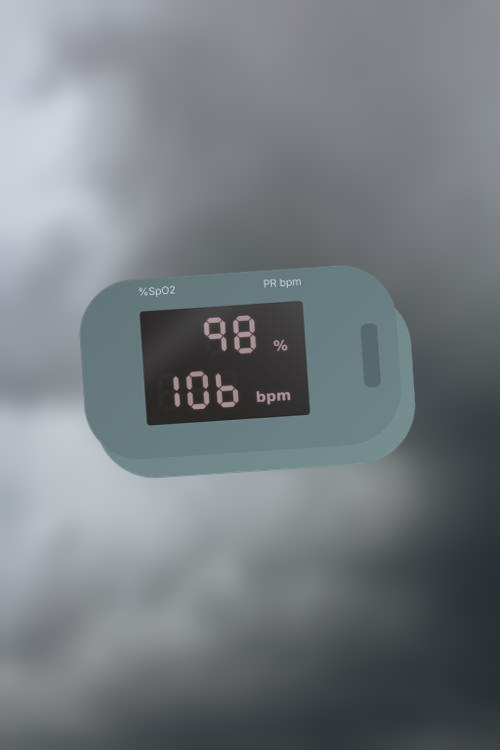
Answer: value=106 unit=bpm
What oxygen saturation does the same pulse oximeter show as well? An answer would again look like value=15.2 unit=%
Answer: value=98 unit=%
